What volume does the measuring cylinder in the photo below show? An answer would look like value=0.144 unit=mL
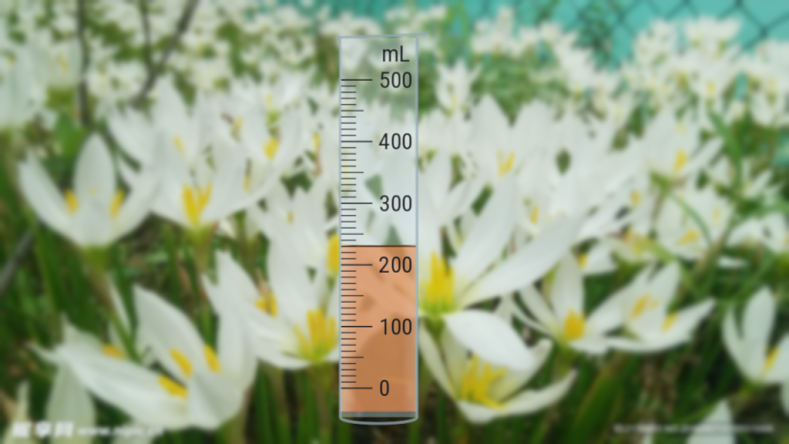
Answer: value=230 unit=mL
